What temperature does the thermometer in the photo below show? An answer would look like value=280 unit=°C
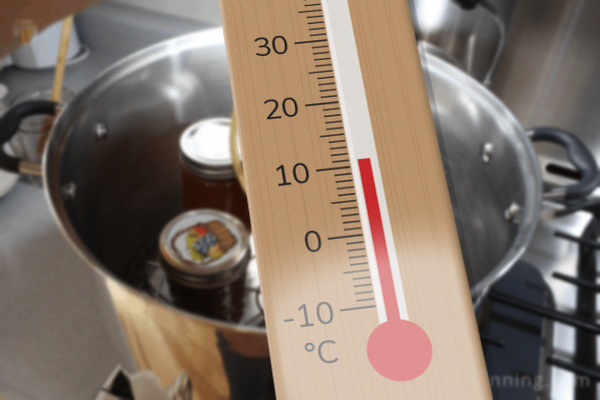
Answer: value=11 unit=°C
